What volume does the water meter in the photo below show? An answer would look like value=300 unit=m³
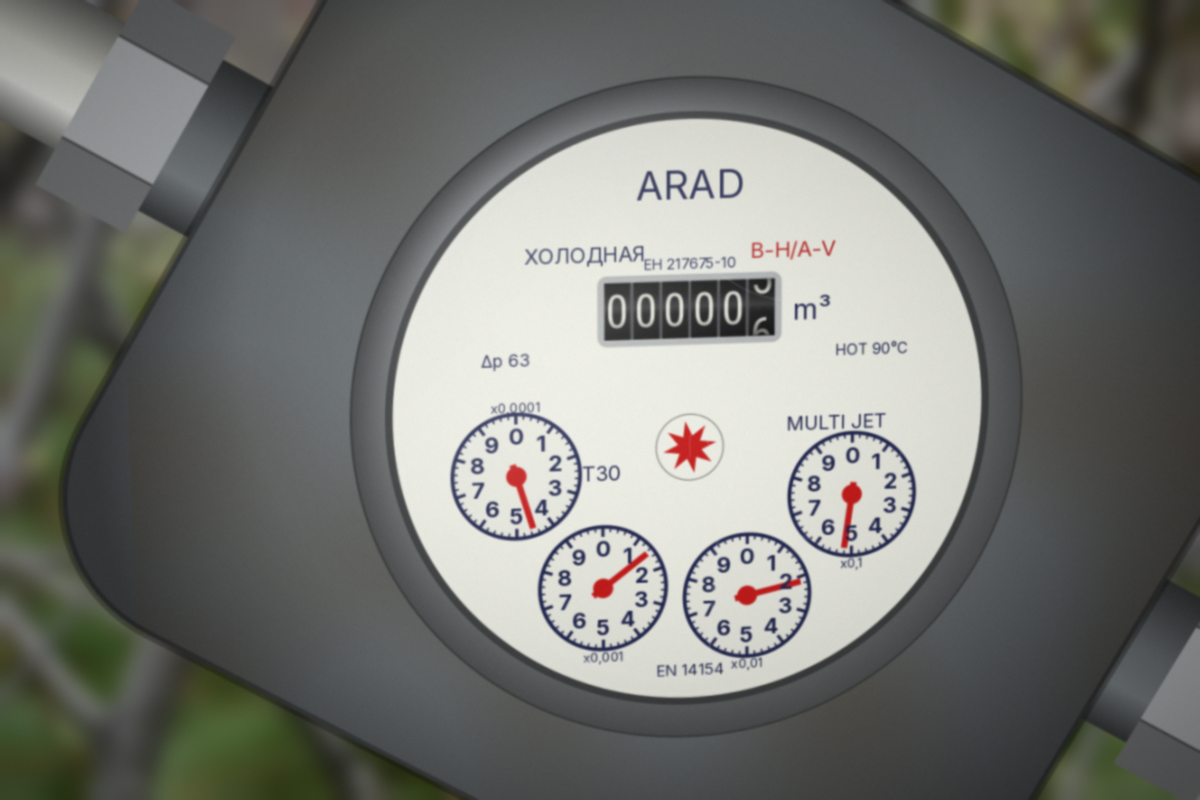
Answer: value=5.5214 unit=m³
